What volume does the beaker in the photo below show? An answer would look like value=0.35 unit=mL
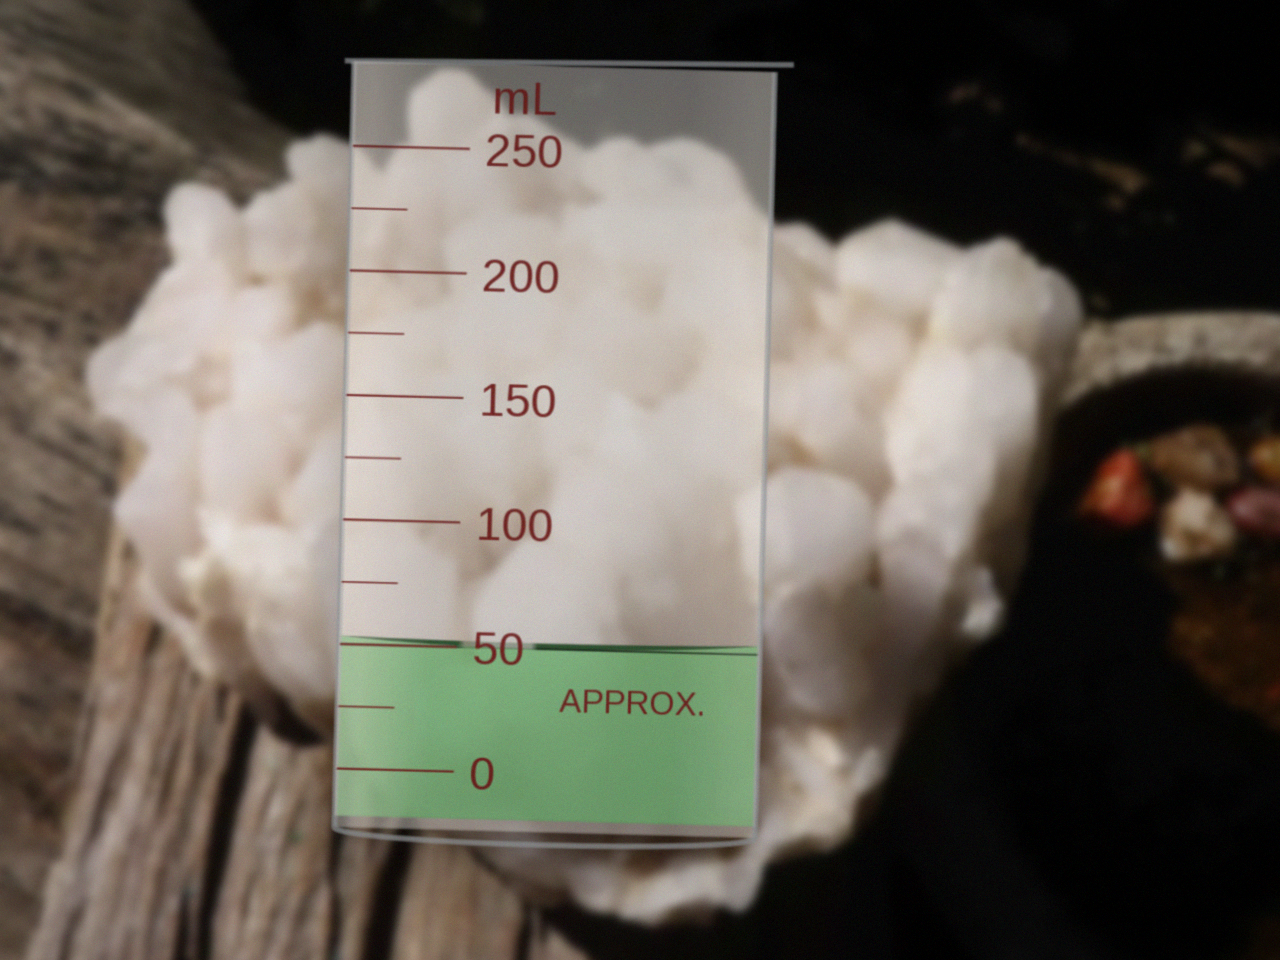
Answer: value=50 unit=mL
